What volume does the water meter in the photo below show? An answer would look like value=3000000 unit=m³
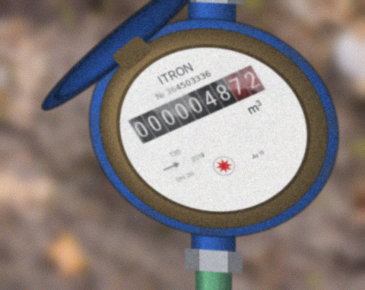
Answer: value=48.72 unit=m³
